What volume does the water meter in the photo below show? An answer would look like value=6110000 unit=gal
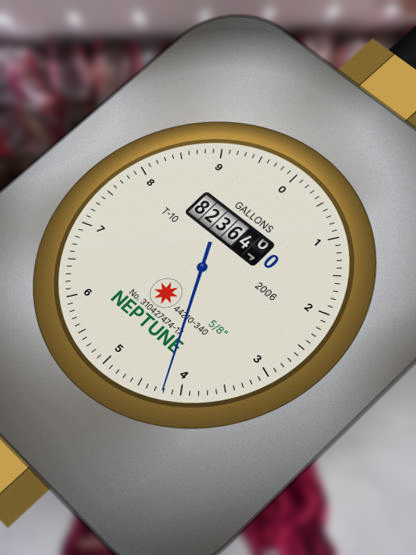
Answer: value=8236464.2 unit=gal
